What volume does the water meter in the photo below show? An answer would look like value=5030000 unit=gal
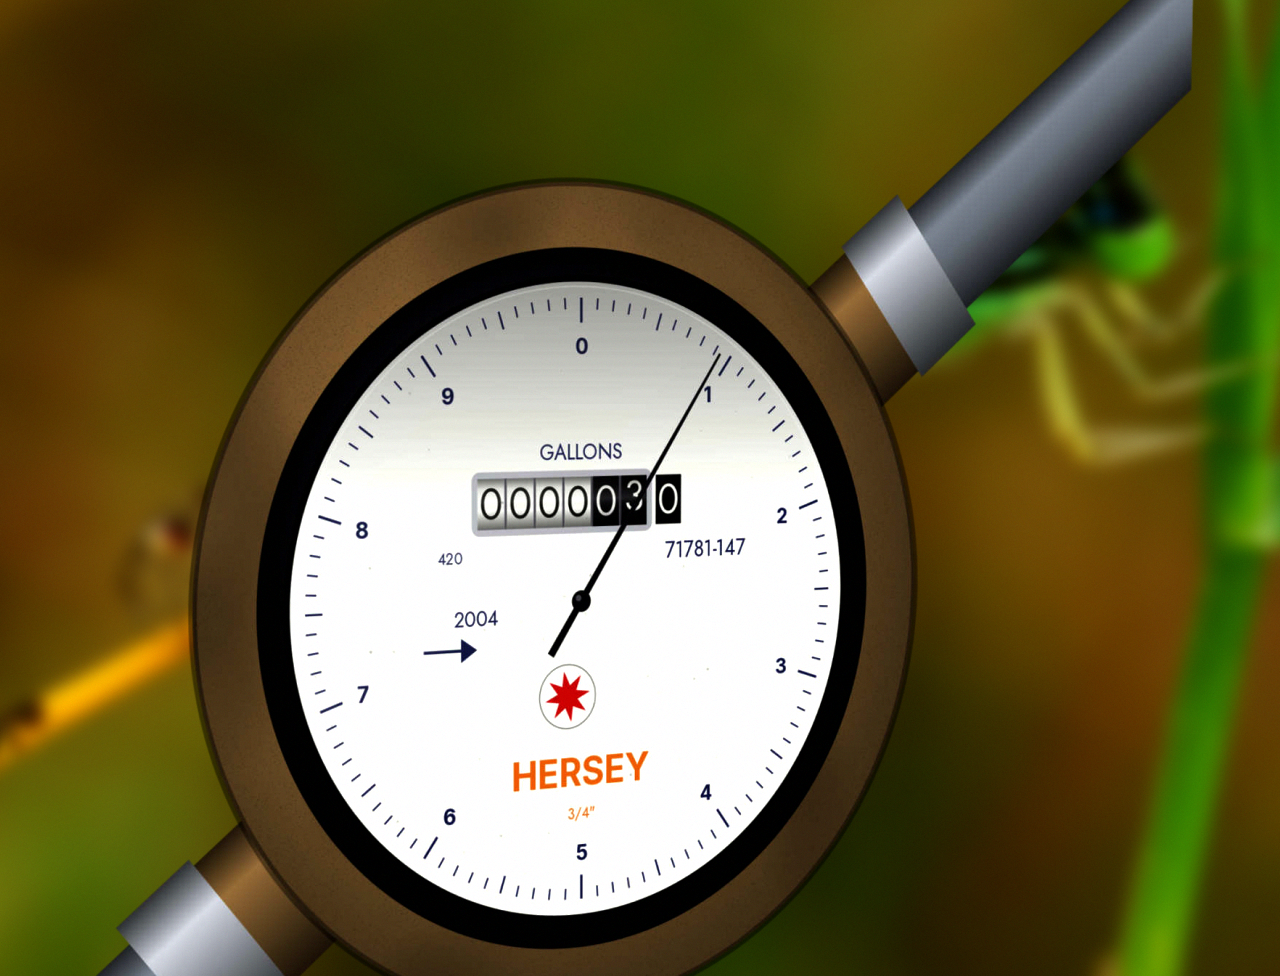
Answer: value=30.9 unit=gal
